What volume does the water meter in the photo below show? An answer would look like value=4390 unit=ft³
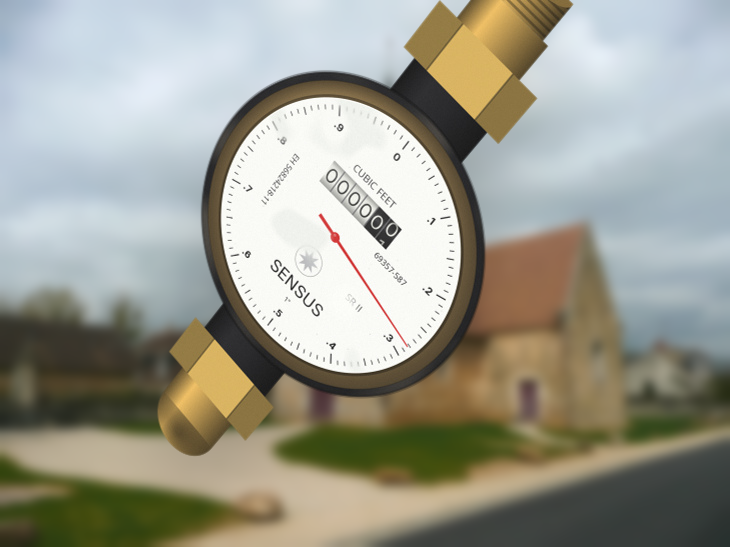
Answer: value=0.28 unit=ft³
